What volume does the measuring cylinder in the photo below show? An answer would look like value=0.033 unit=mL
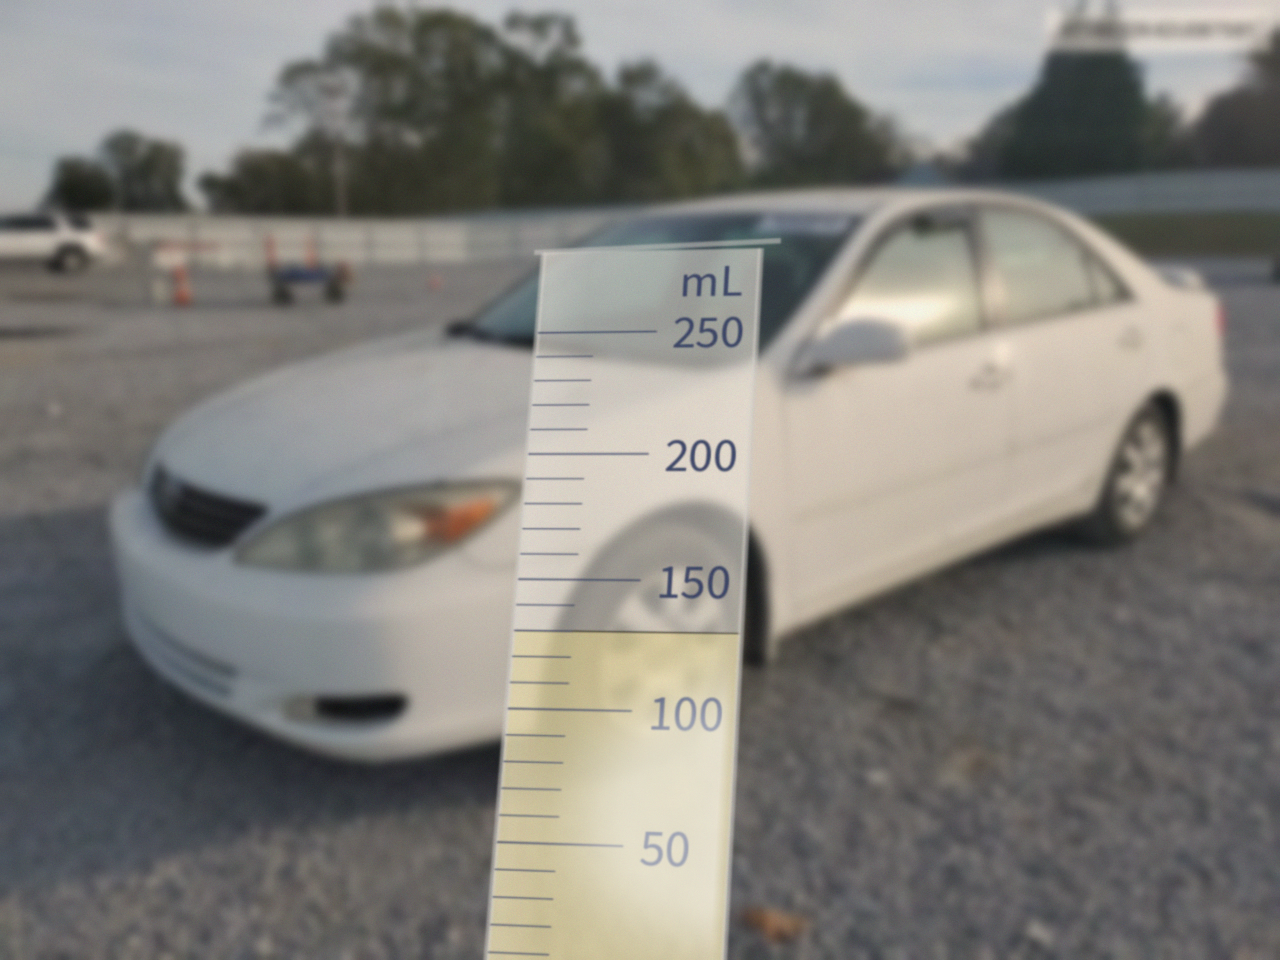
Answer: value=130 unit=mL
